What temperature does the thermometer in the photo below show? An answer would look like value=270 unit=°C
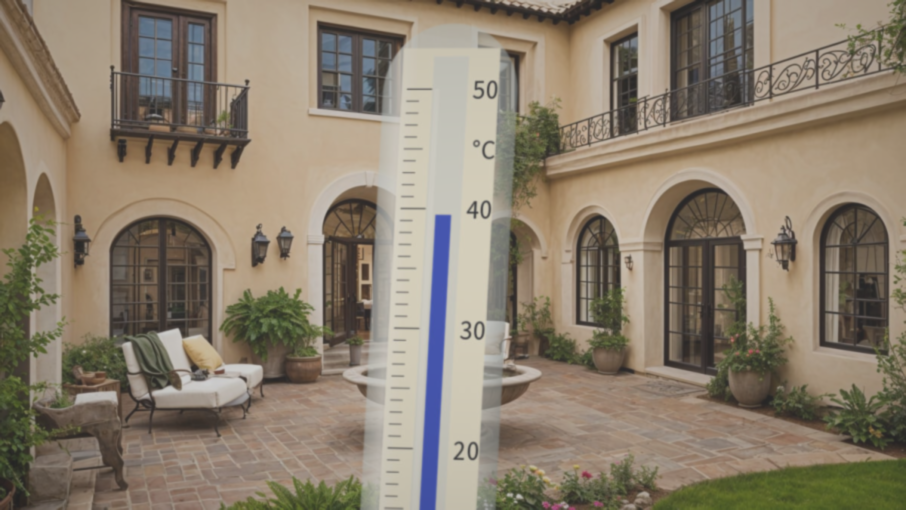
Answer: value=39.5 unit=°C
